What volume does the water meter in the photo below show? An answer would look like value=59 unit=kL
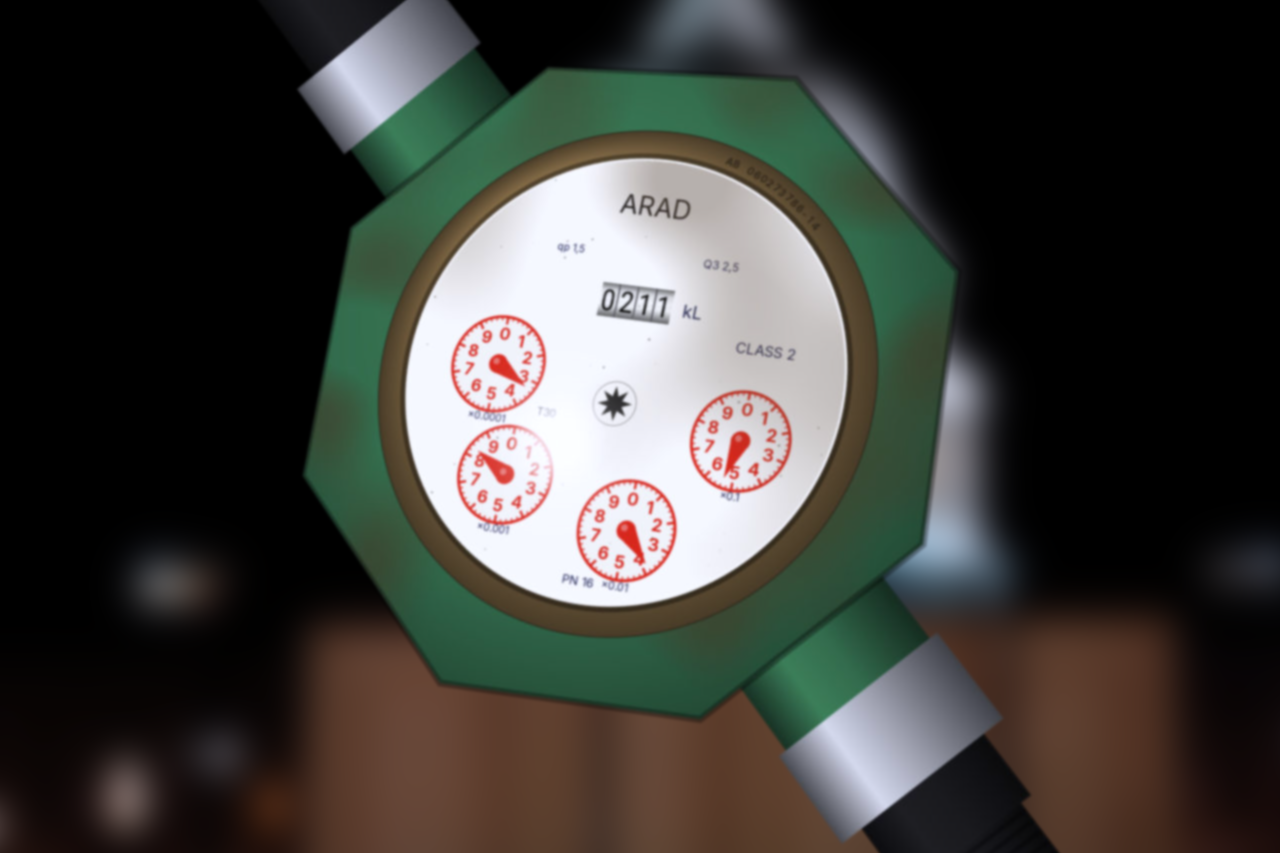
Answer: value=211.5383 unit=kL
